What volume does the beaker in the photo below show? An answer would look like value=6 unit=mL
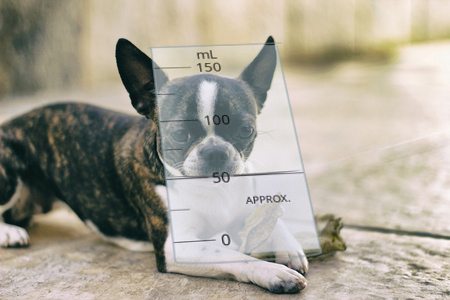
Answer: value=50 unit=mL
